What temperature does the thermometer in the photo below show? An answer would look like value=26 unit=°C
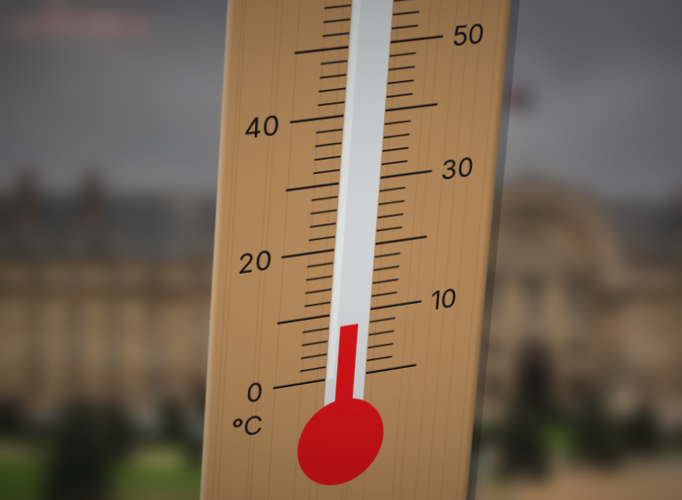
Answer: value=8 unit=°C
